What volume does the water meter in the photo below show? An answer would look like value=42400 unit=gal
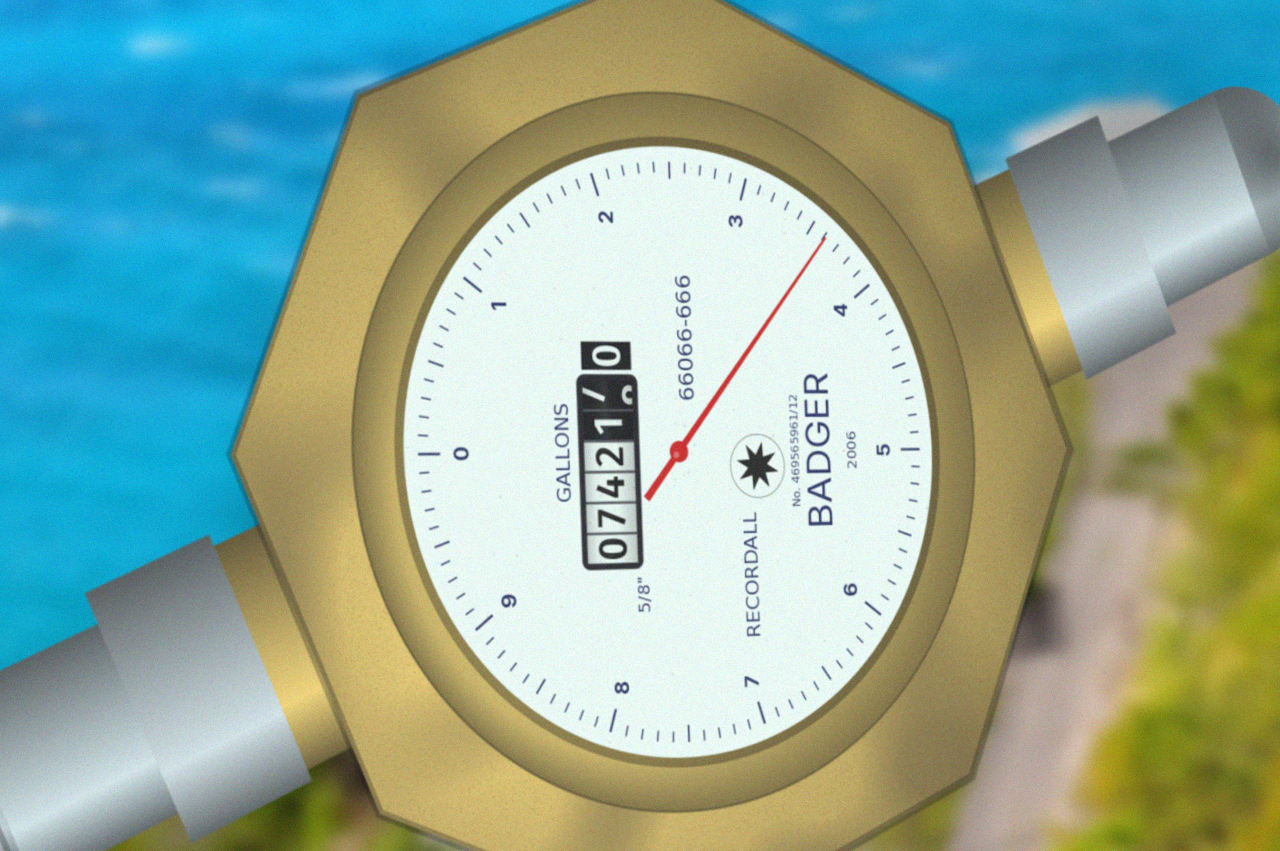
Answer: value=742173.6 unit=gal
